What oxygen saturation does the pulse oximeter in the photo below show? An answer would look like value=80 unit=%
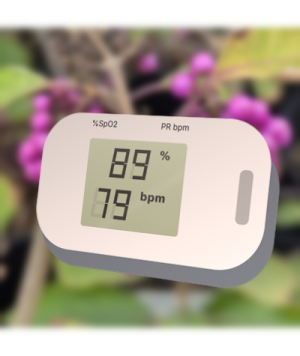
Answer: value=89 unit=%
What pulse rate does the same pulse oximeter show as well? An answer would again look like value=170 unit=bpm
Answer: value=79 unit=bpm
